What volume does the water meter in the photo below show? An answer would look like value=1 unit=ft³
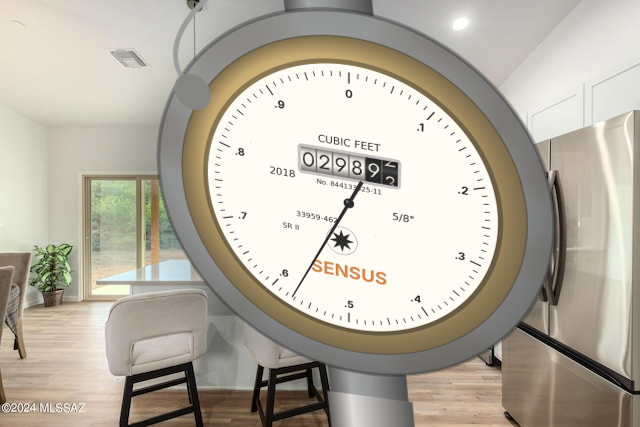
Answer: value=29892.57 unit=ft³
